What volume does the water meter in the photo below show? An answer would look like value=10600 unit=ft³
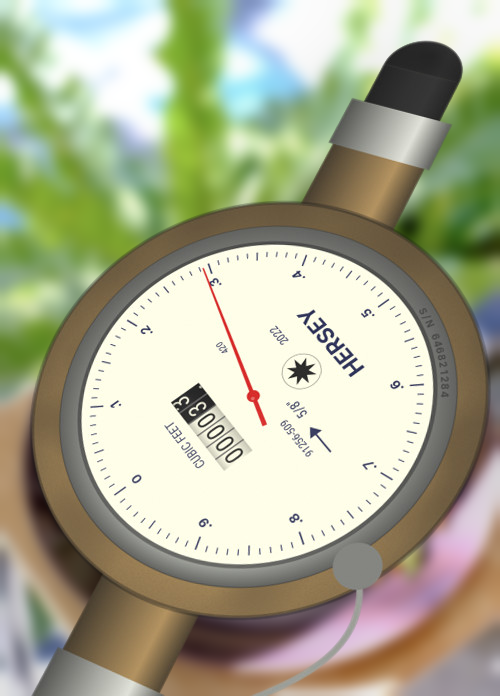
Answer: value=33.29 unit=ft³
